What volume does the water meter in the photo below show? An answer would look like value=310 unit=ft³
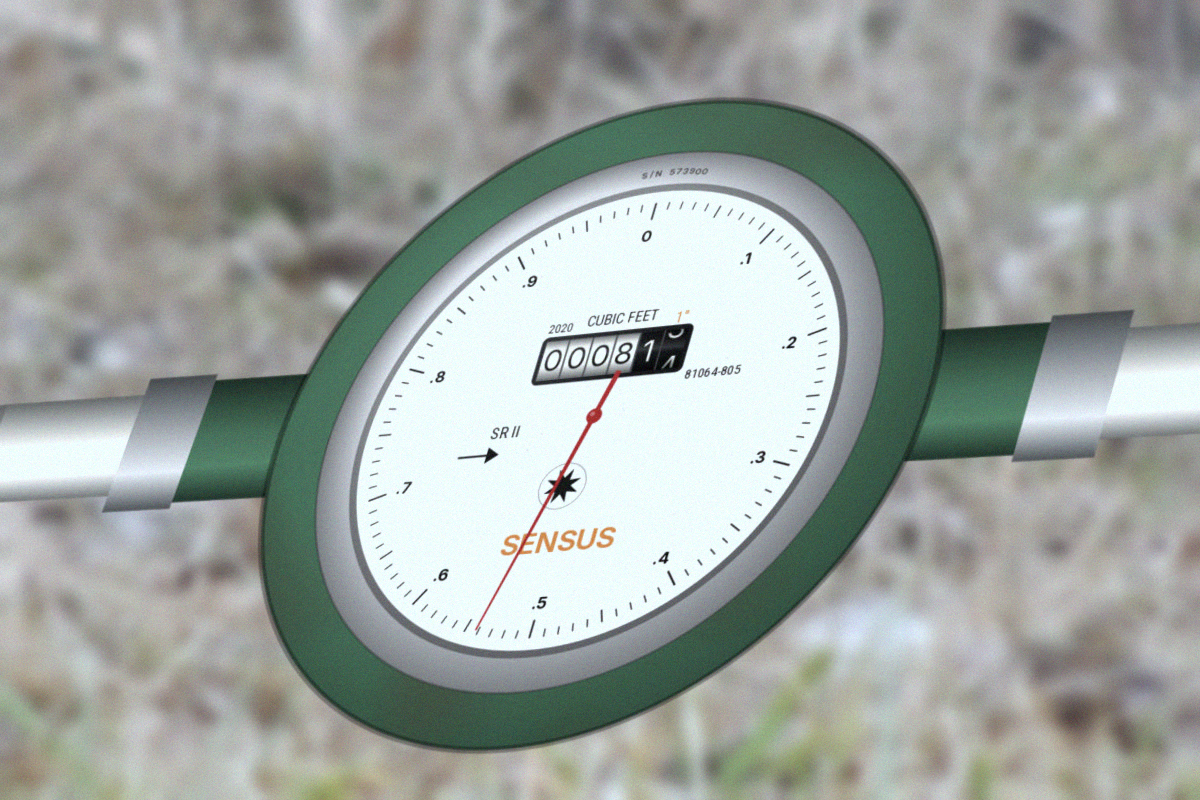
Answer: value=813.54 unit=ft³
